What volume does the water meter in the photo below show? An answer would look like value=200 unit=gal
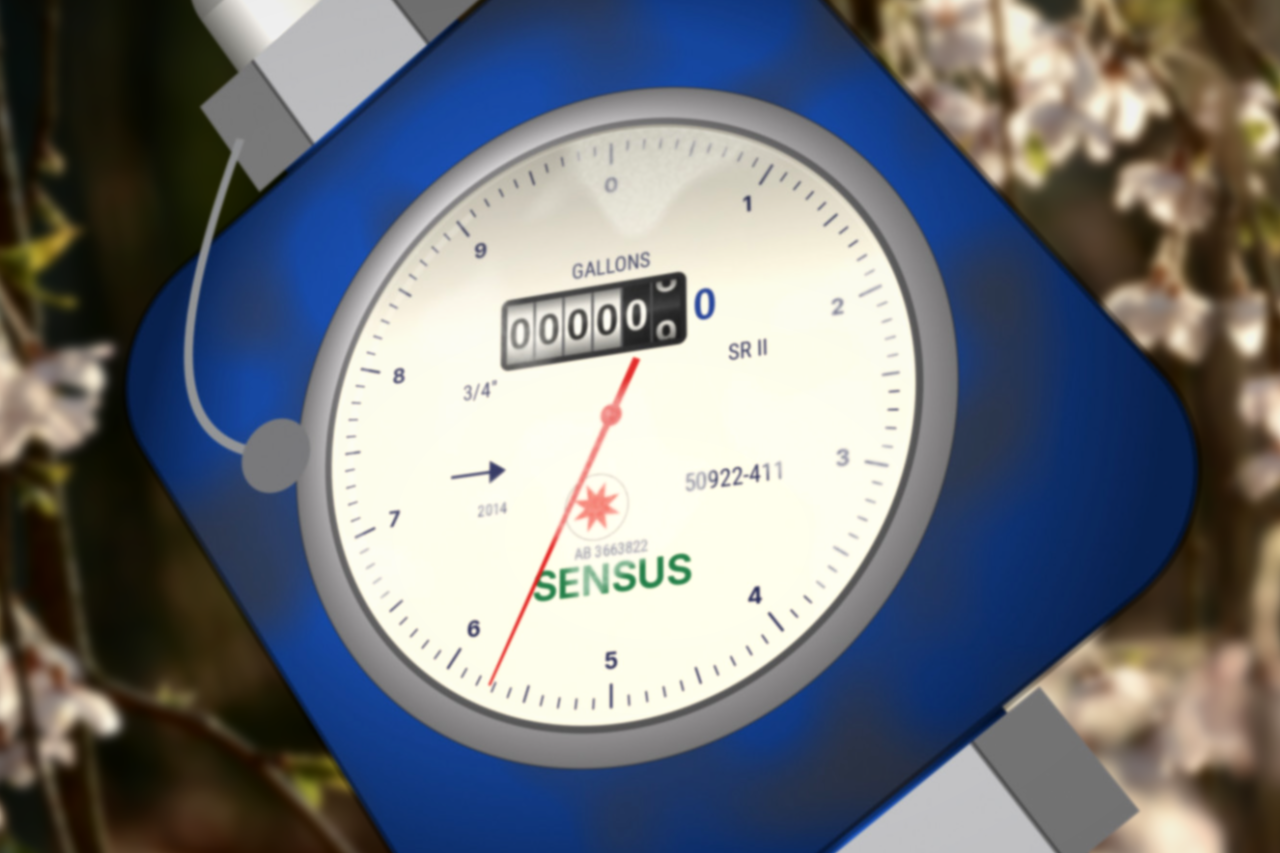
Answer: value=85.7 unit=gal
